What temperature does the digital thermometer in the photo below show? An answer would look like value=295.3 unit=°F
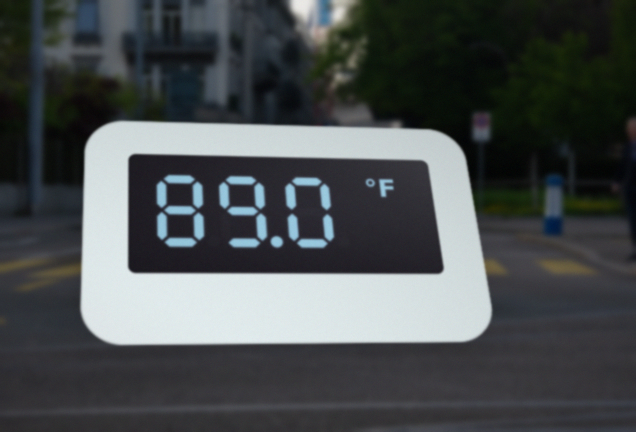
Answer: value=89.0 unit=°F
